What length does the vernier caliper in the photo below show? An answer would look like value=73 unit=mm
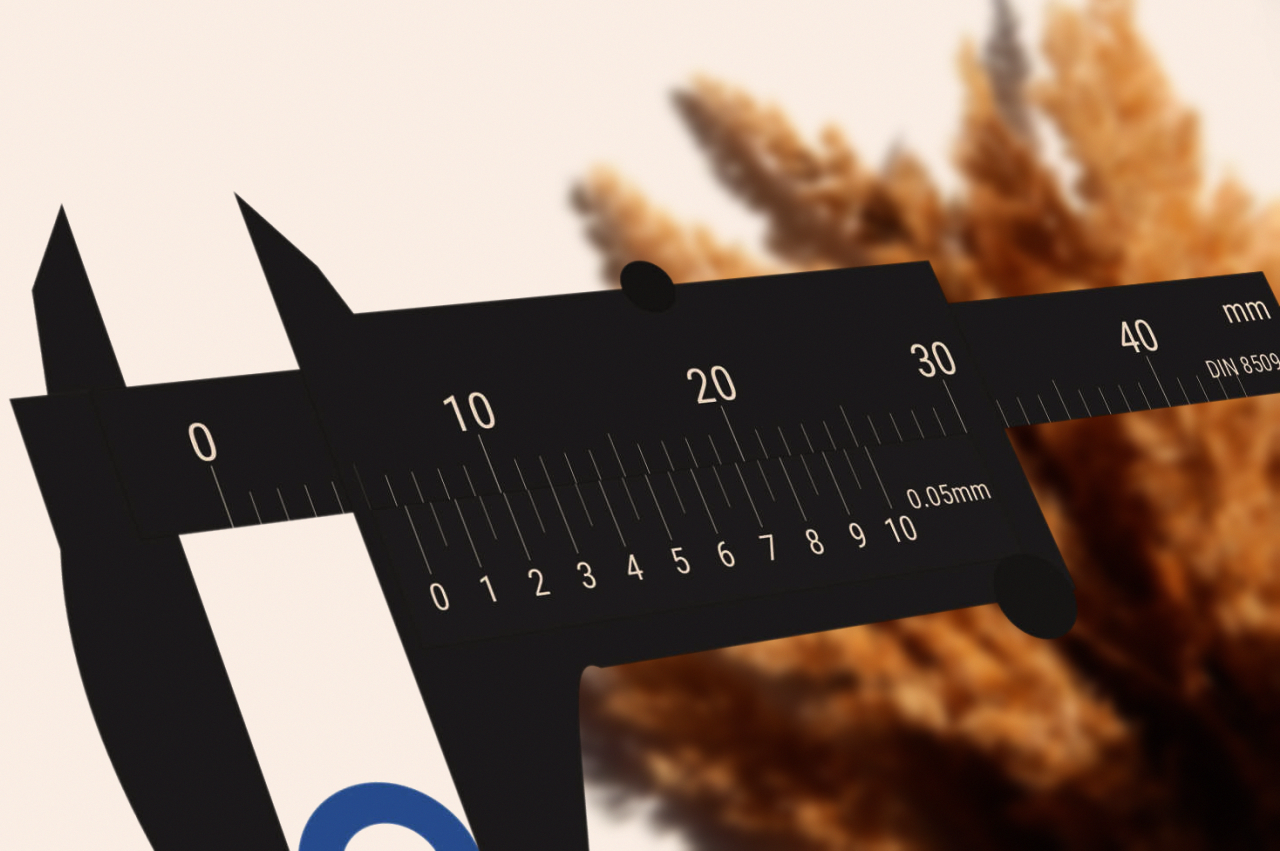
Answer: value=6.30 unit=mm
